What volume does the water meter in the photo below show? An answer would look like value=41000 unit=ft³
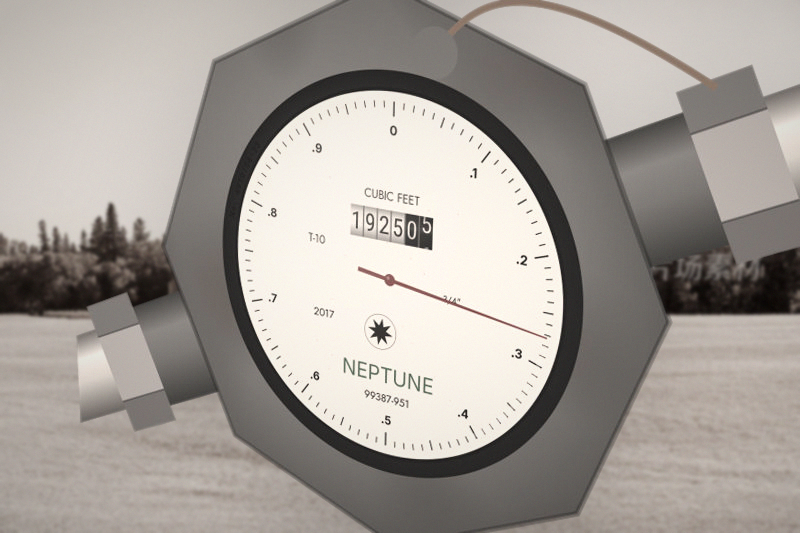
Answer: value=192505.27 unit=ft³
